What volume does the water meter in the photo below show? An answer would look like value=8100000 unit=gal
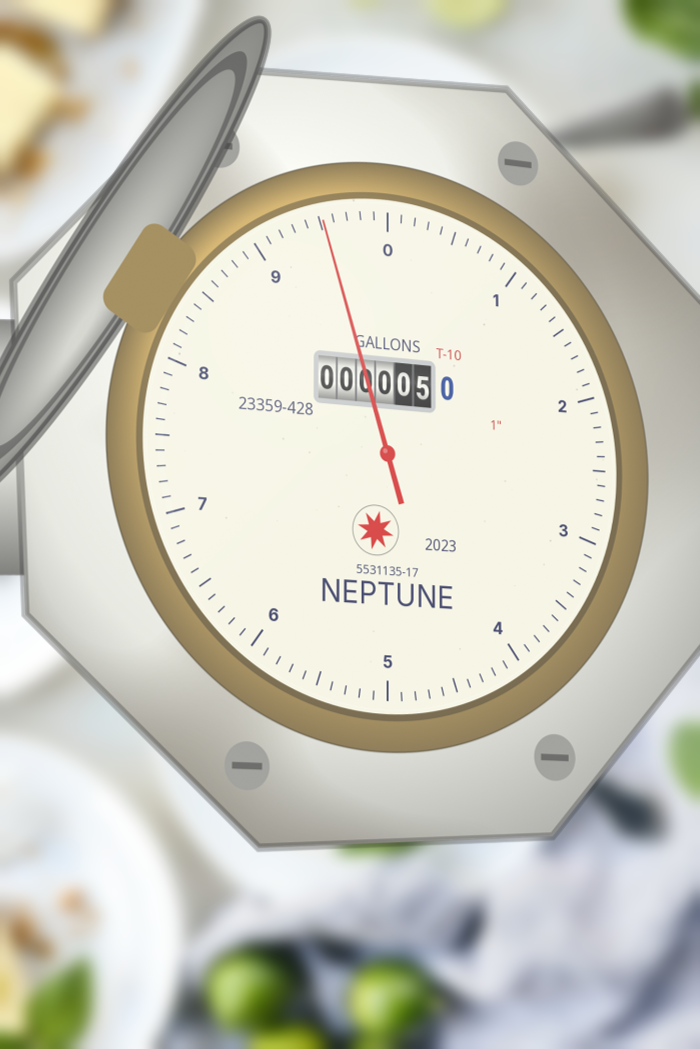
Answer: value=49.5 unit=gal
